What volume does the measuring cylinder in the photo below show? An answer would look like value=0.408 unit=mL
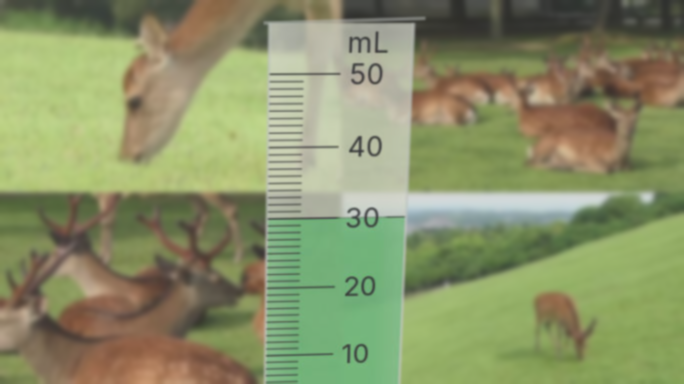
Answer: value=30 unit=mL
